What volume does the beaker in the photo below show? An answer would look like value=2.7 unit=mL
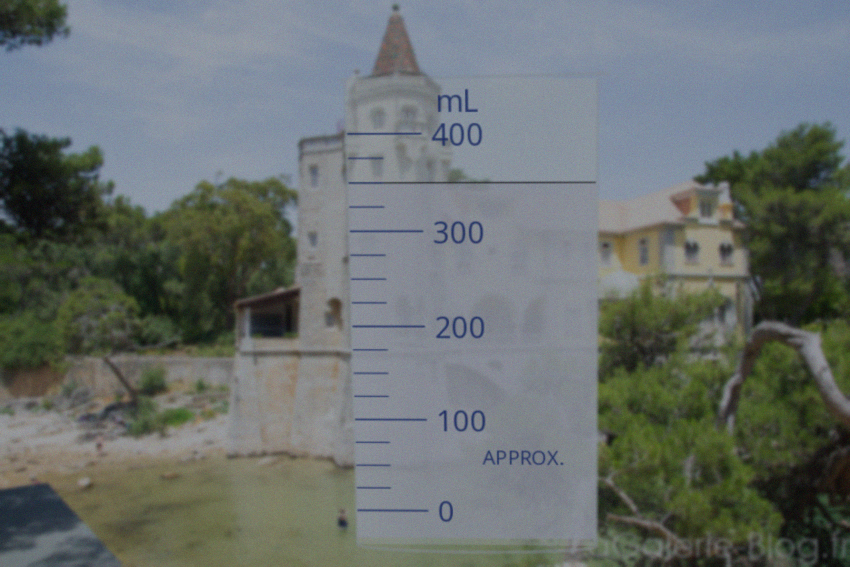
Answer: value=350 unit=mL
